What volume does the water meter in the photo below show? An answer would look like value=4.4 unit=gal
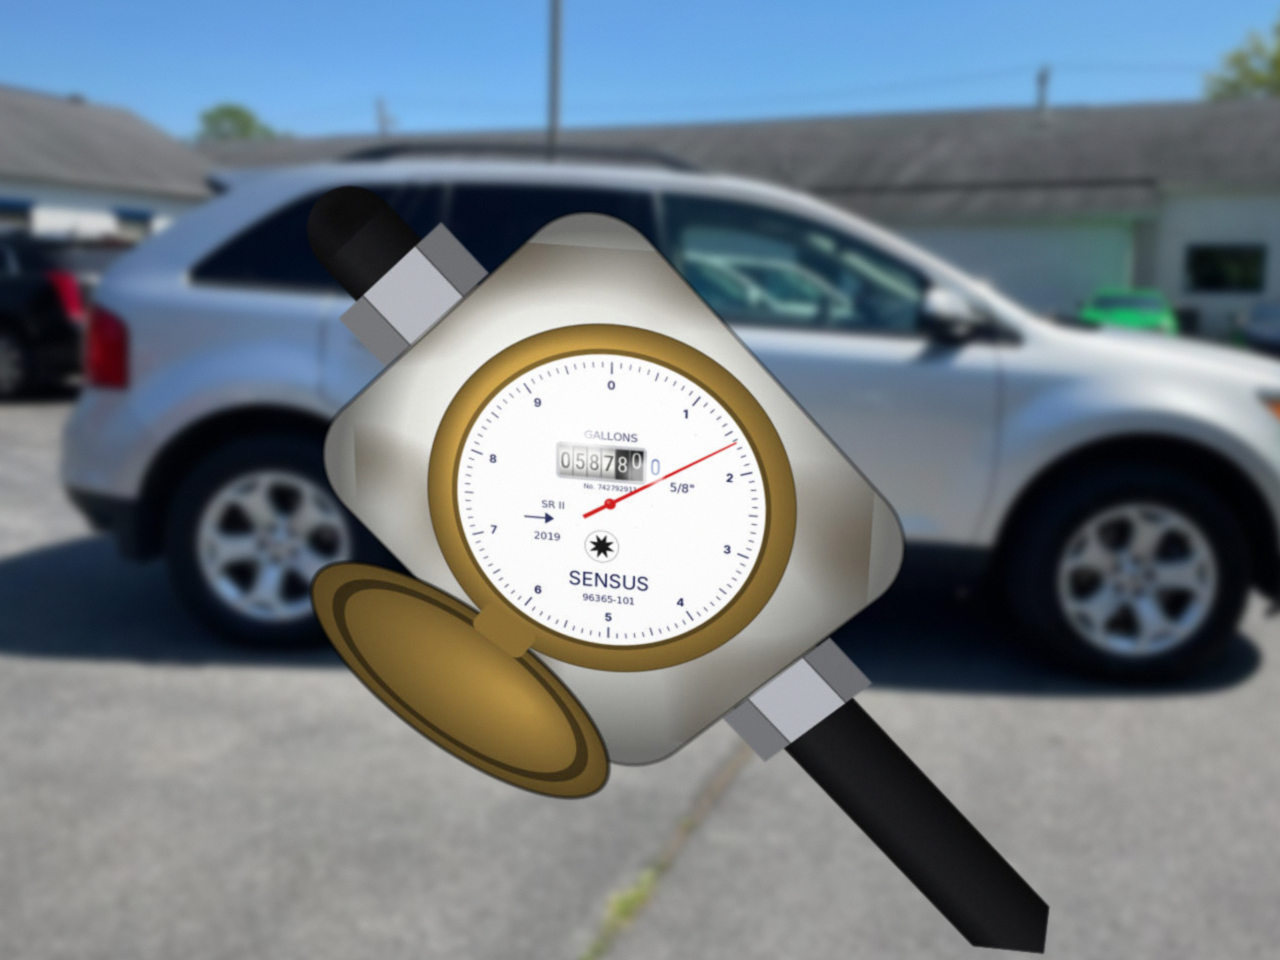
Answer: value=587801.6 unit=gal
